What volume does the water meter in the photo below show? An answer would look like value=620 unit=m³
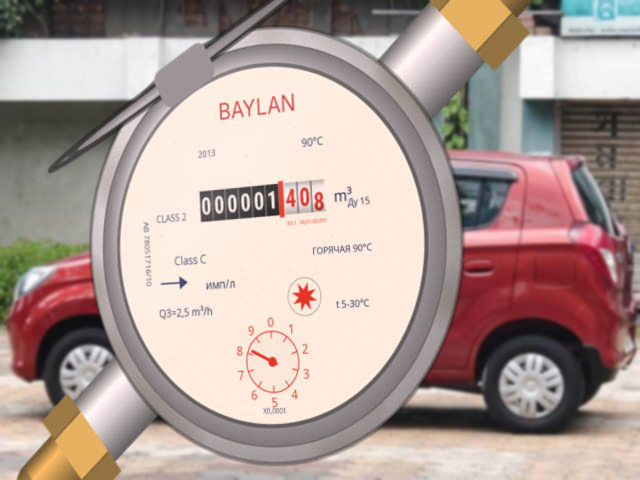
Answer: value=1.4078 unit=m³
